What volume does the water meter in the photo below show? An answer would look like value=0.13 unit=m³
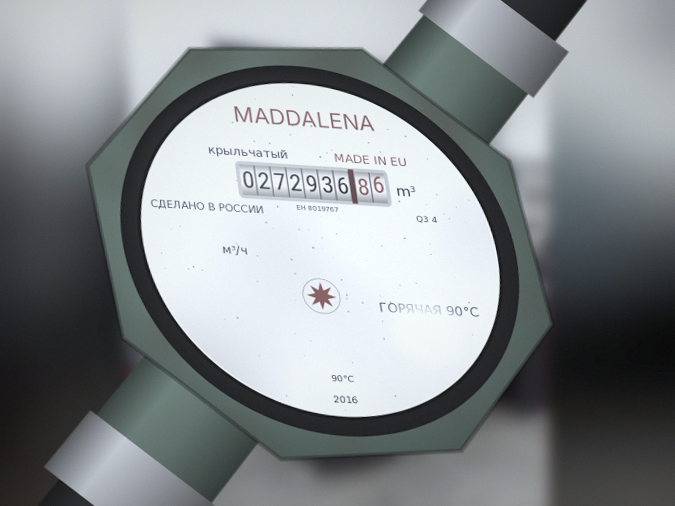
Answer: value=272936.86 unit=m³
